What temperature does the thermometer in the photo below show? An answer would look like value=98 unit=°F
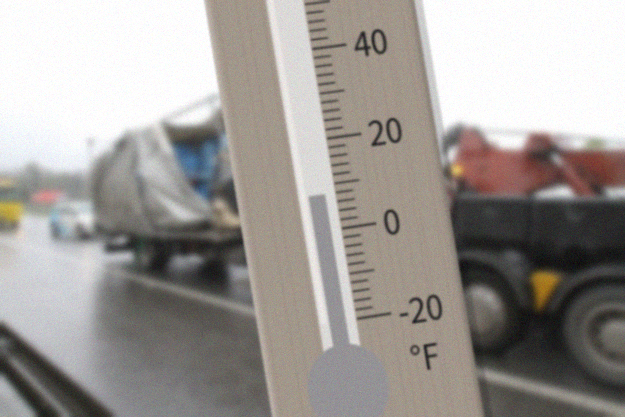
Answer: value=8 unit=°F
